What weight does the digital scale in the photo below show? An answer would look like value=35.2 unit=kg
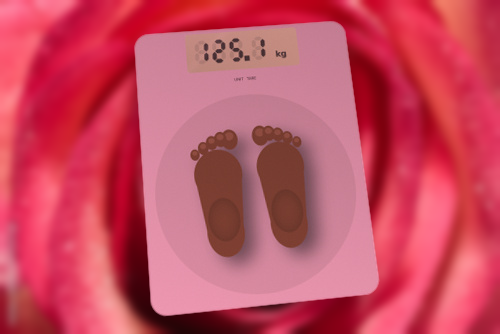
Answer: value=125.1 unit=kg
